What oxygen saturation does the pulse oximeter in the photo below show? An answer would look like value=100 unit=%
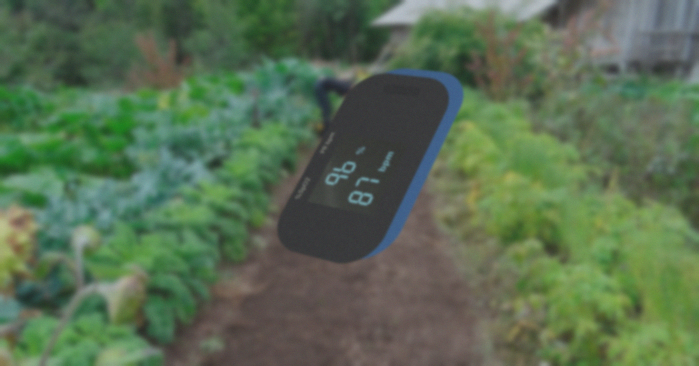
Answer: value=96 unit=%
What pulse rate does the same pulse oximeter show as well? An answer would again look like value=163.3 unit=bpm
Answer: value=87 unit=bpm
